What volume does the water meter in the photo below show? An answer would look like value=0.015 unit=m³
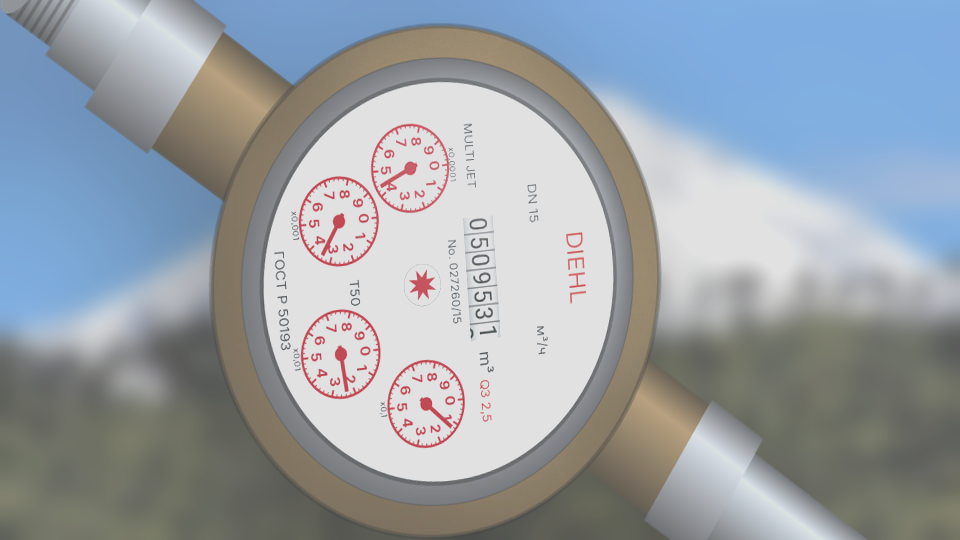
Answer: value=509531.1234 unit=m³
